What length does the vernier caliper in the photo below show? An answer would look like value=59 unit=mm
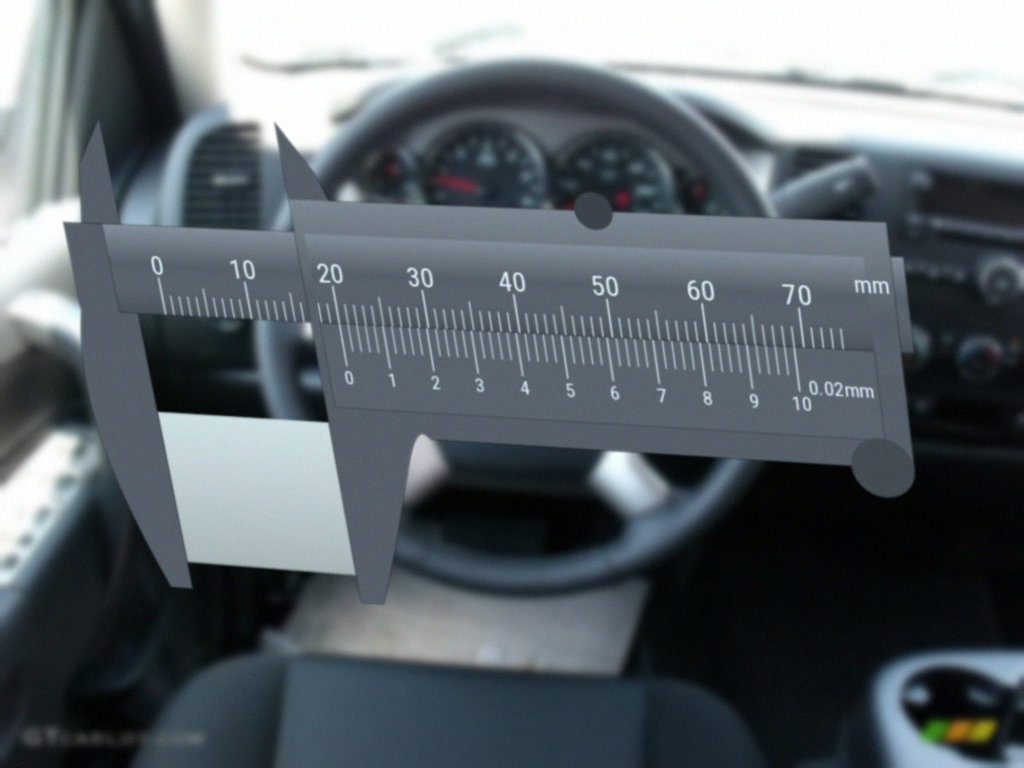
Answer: value=20.0 unit=mm
